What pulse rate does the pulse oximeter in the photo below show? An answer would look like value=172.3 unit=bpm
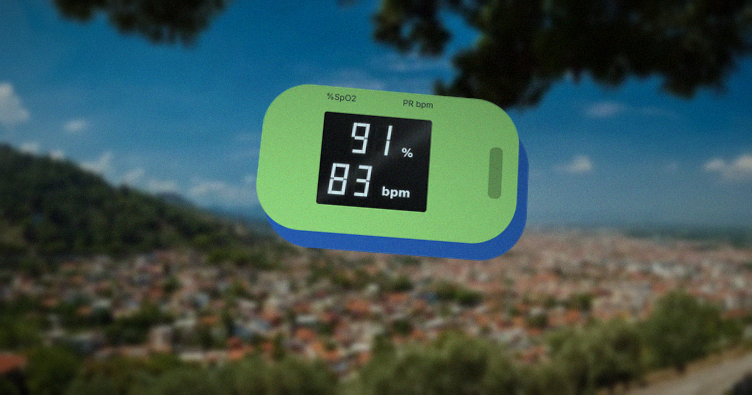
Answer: value=83 unit=bpm
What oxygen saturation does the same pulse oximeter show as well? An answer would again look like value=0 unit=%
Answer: value=91 unit=%
